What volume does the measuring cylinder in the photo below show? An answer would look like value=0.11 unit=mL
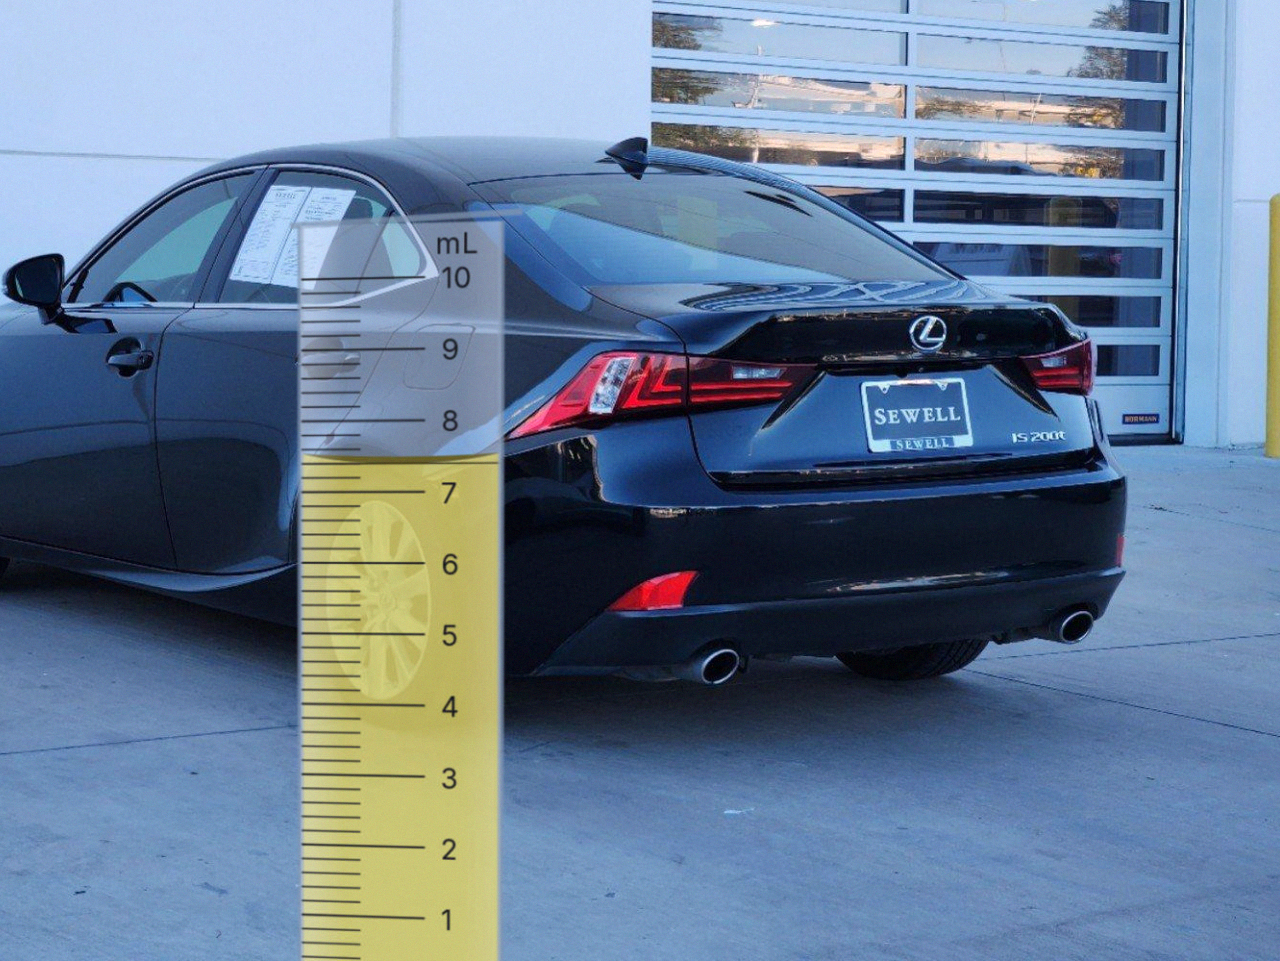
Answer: value=7.4 unit=mL
